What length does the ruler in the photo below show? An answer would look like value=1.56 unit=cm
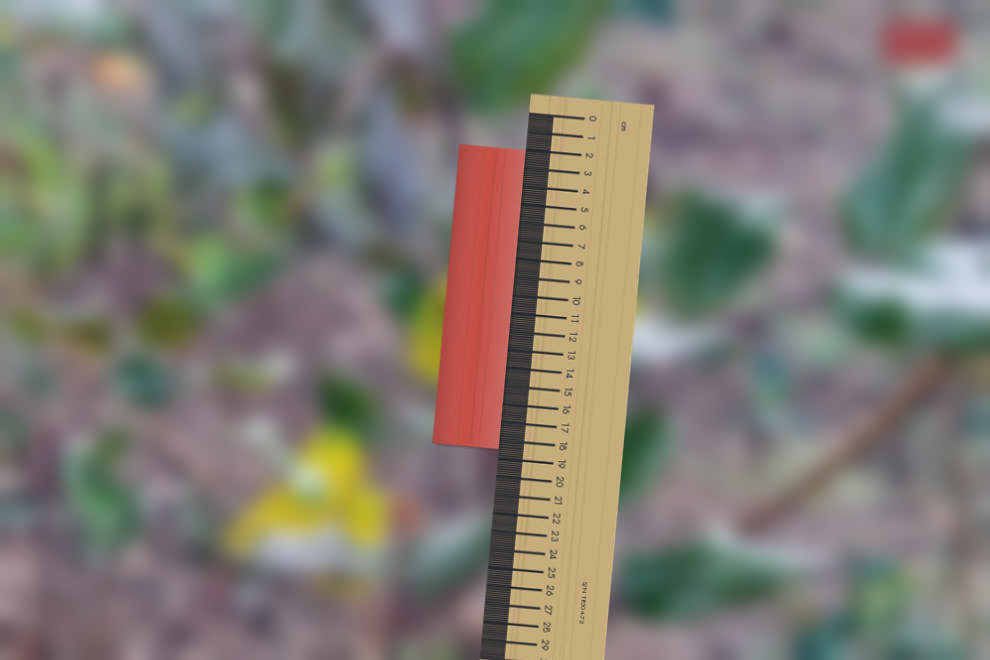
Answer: value=16.5 unit=cm
